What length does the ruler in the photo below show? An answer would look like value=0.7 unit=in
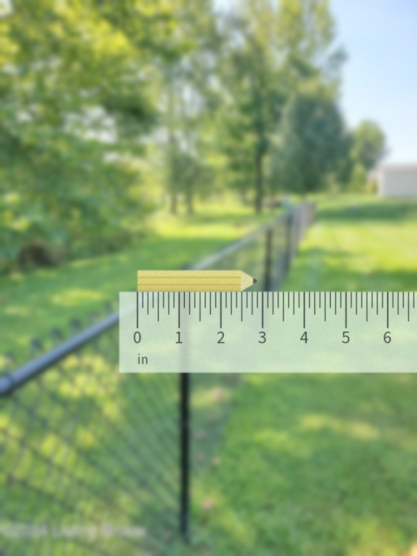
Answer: value=2.875 unit=in
